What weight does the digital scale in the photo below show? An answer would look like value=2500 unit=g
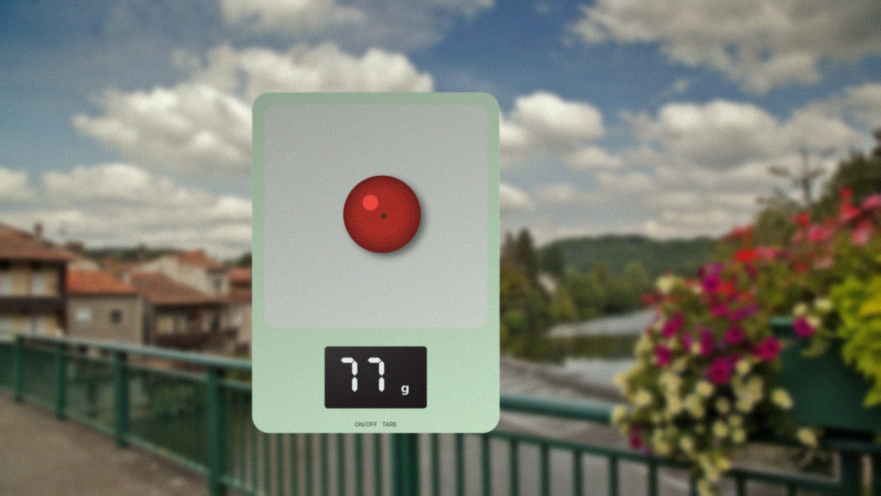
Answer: value=77 unit=g
